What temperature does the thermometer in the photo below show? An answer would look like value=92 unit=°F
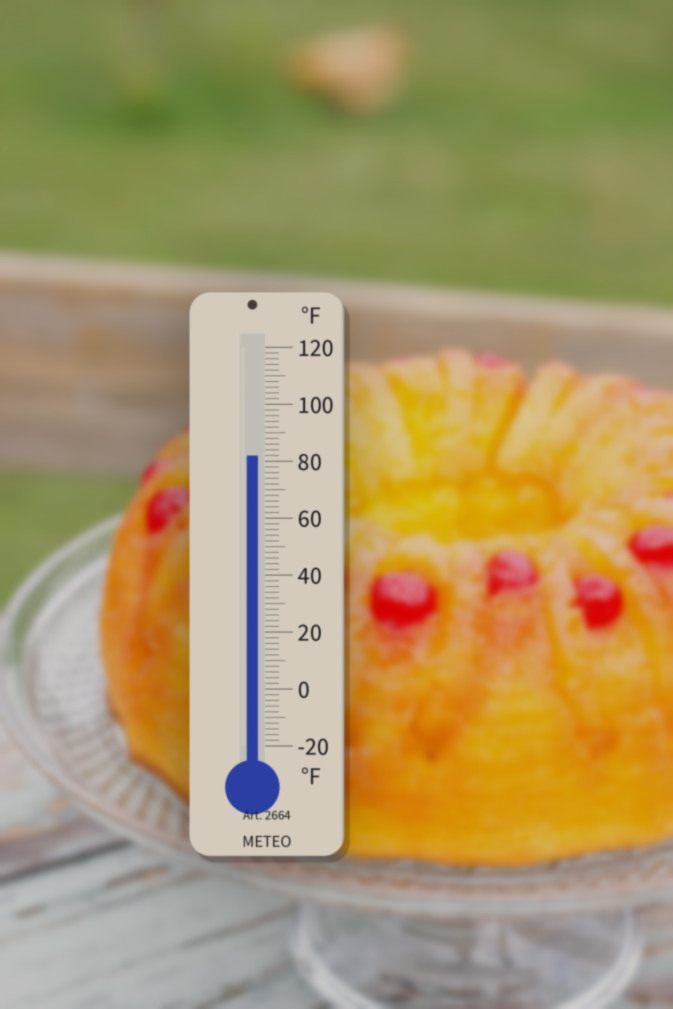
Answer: value=82 unit=°F
